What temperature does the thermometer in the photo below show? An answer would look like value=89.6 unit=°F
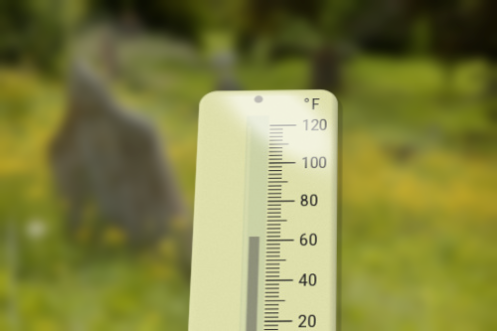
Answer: value=62 unit=°F
